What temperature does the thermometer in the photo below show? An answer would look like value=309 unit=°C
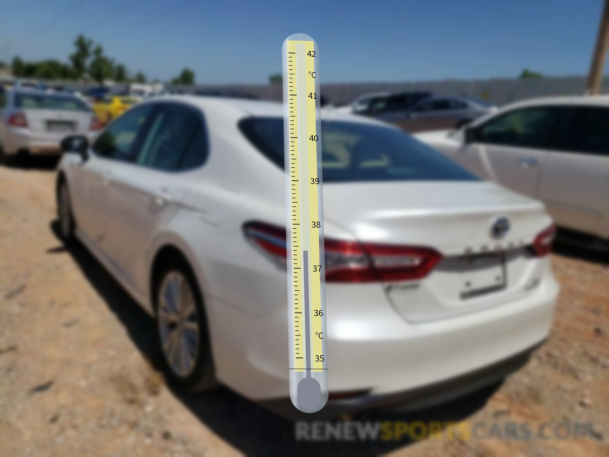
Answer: value=37.4 unit=°C
